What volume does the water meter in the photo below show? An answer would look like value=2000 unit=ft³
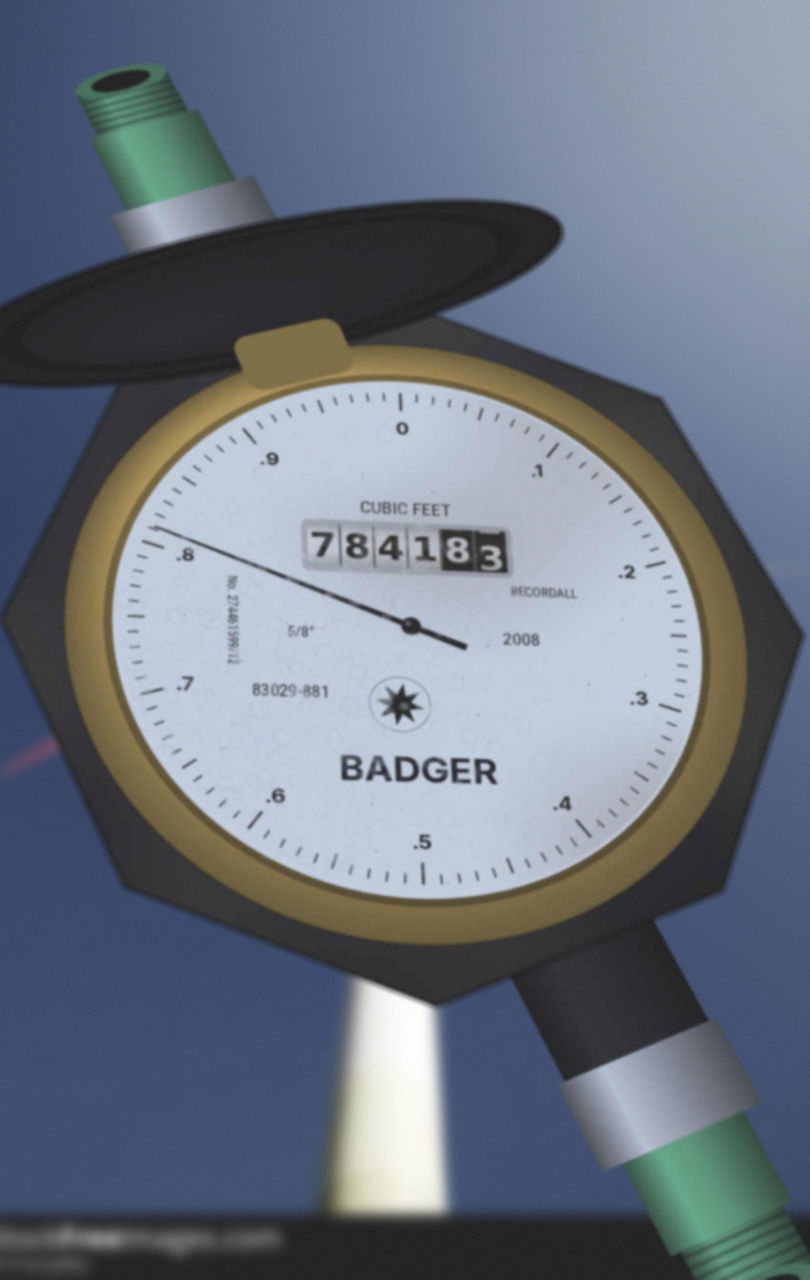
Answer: value=784182.81 unit=ft³
